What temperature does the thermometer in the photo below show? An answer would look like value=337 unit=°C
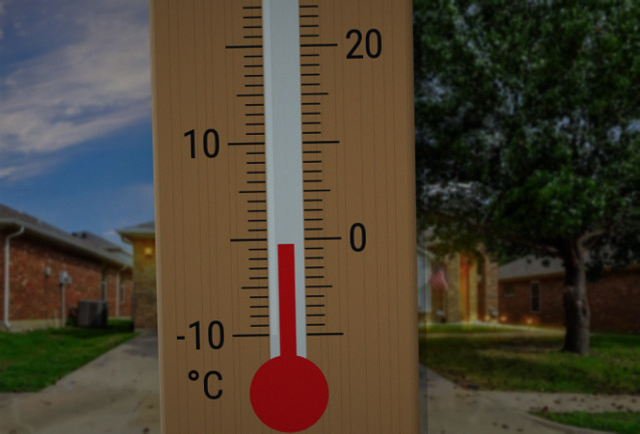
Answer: value=-0.5 unit=°C
